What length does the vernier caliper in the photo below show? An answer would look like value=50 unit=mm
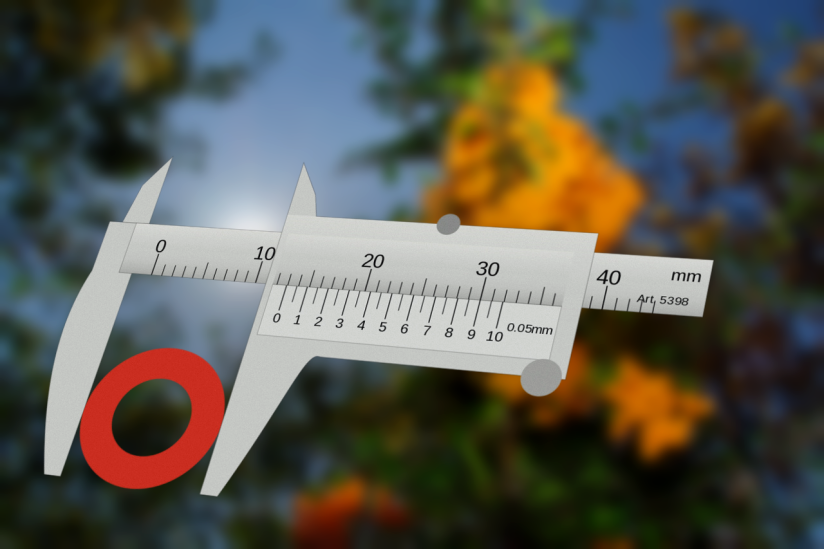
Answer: value=12.9 unit=mm
